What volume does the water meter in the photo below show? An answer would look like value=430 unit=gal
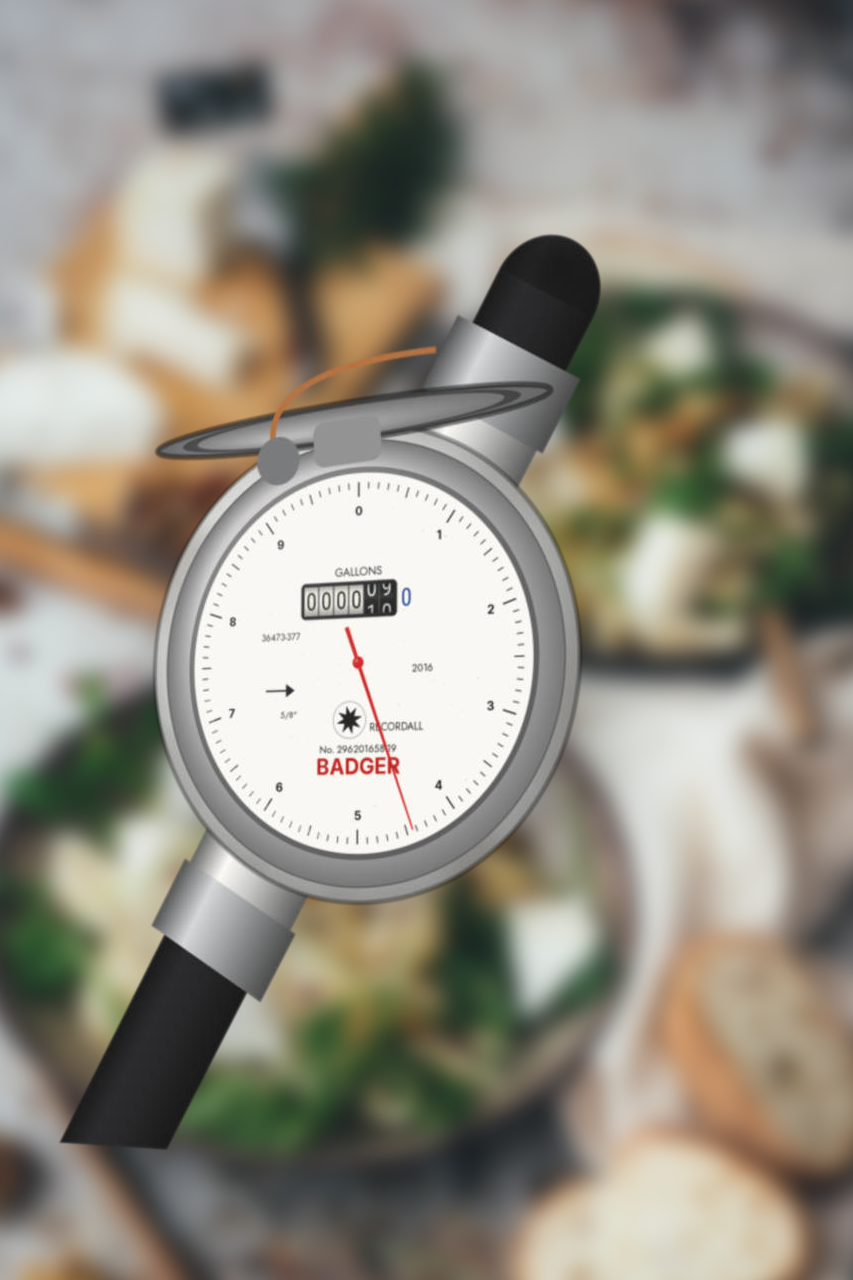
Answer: value=94.4 unit=gal
